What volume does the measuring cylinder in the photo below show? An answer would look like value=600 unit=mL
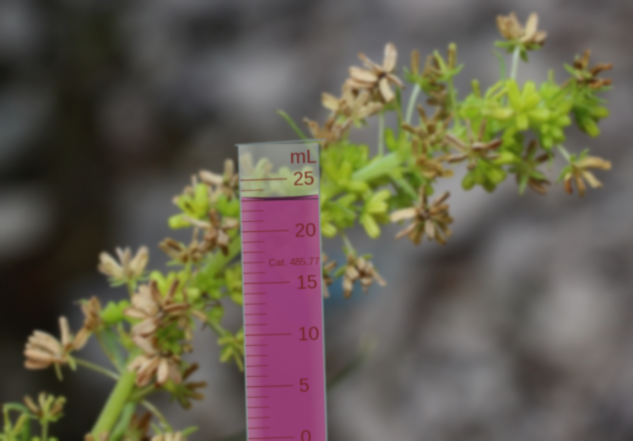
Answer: value=23 unit=mL
